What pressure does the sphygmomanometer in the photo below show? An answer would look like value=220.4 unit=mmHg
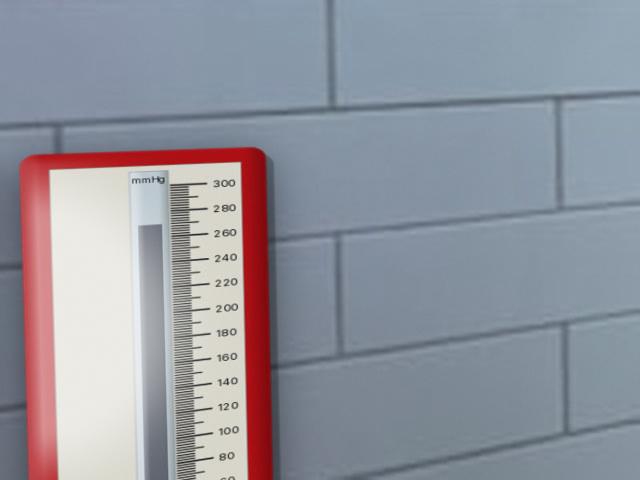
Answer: value=270 unit=mmHg
